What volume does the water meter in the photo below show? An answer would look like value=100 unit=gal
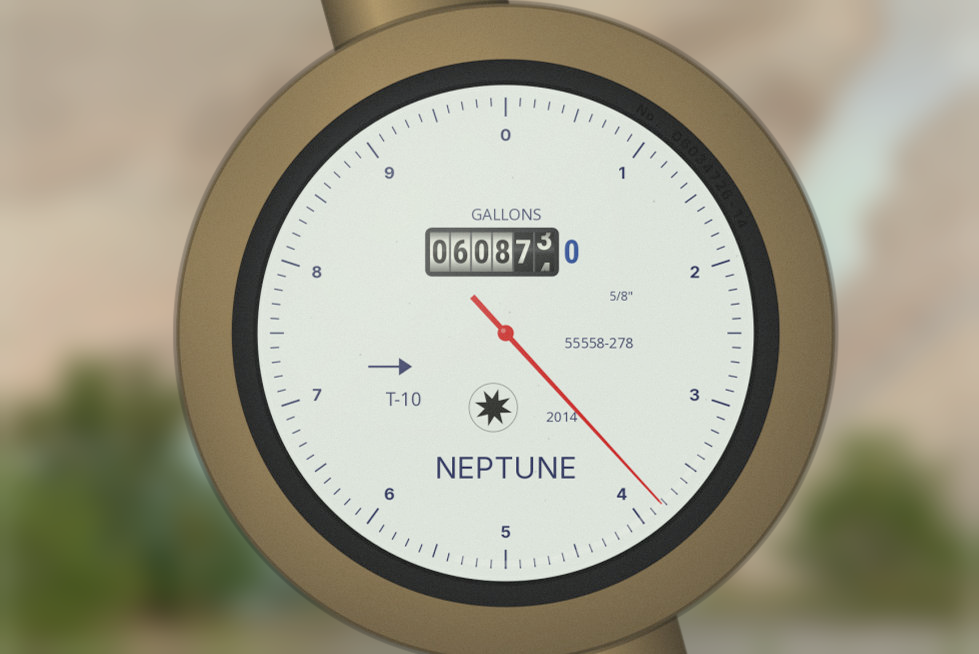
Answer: value=608733.8 unit=gal
